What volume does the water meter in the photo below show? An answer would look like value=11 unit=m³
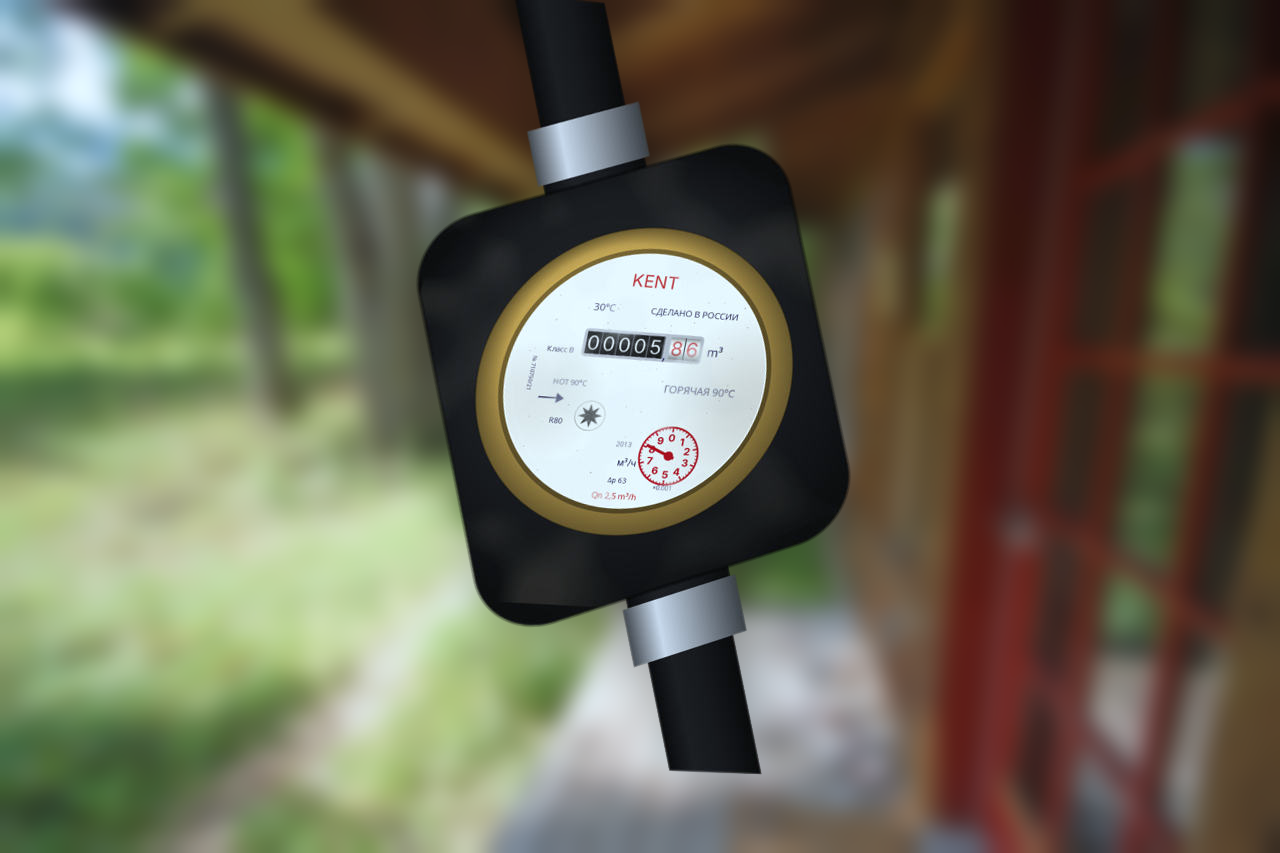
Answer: value=5.868 unit=m³
